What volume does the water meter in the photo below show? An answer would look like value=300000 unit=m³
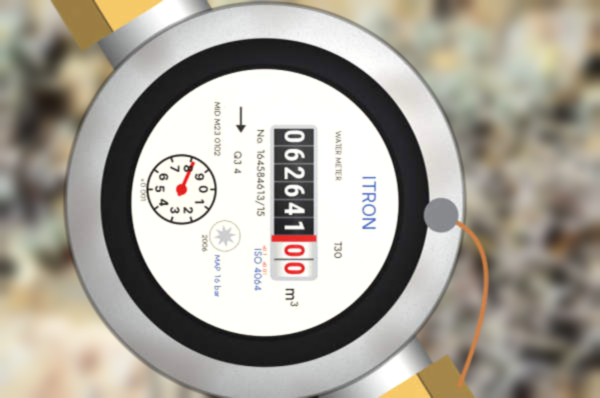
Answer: value=62641.008 unit=m³
